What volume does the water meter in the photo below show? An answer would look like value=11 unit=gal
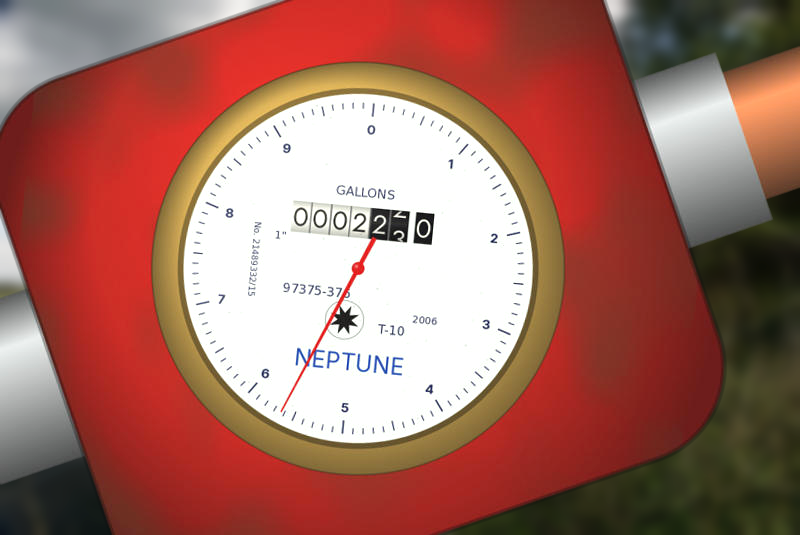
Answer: value=2225.6 unit=gal
